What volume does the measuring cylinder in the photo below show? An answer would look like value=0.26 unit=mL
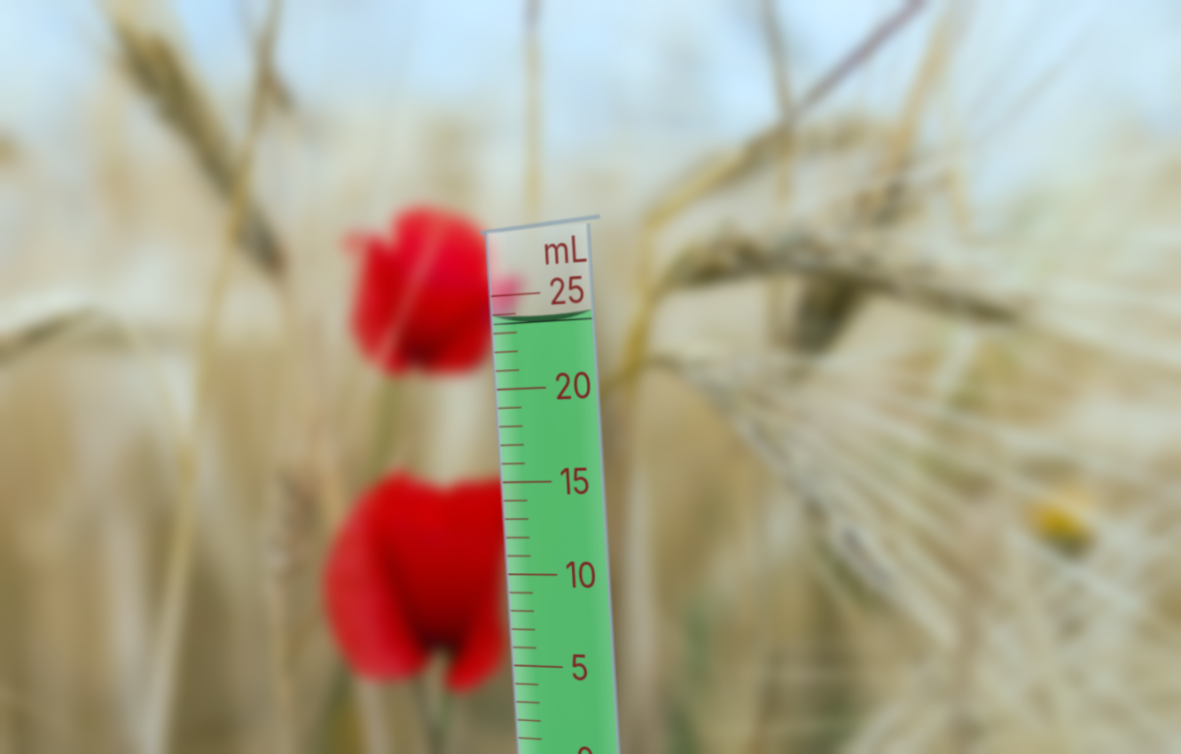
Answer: value=23.5 unit=mL
